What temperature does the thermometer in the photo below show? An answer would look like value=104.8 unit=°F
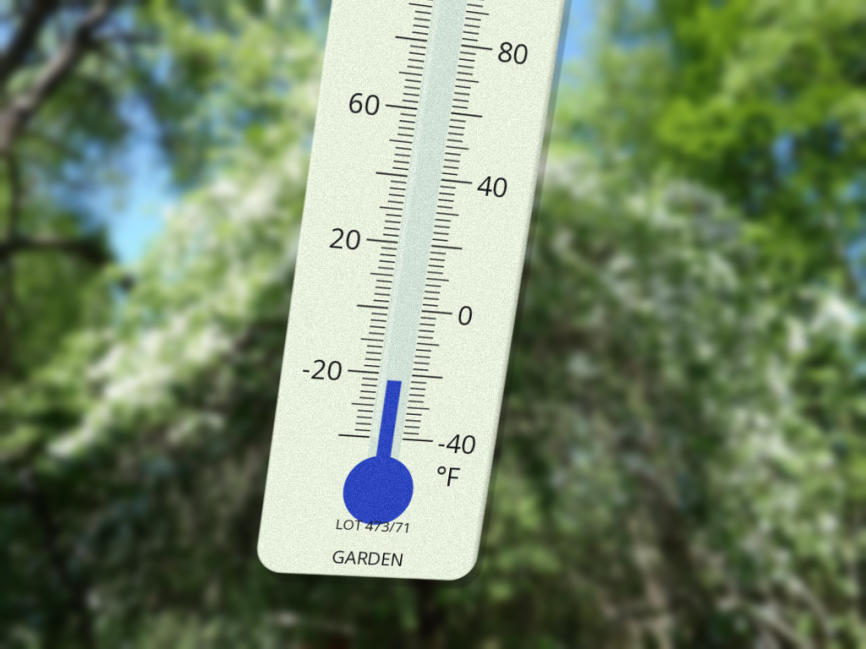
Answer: value=-22 unit=°F
